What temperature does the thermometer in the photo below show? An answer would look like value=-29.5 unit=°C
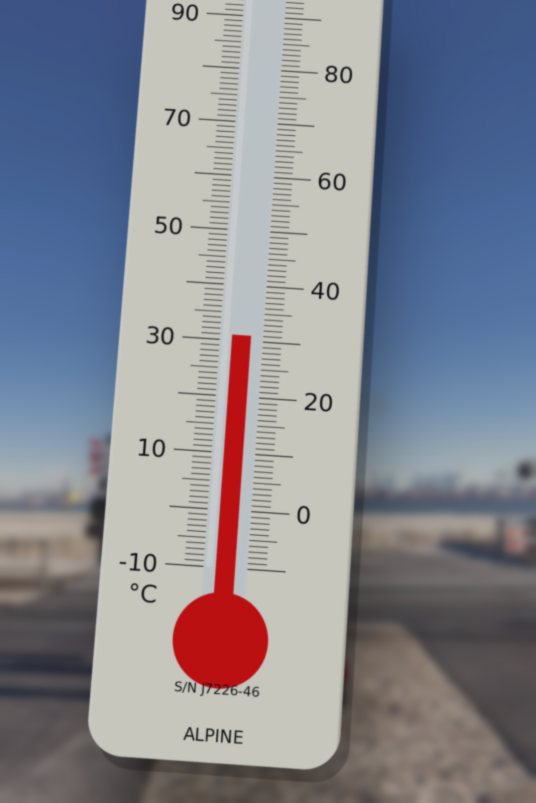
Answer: value=31 unit=°C
